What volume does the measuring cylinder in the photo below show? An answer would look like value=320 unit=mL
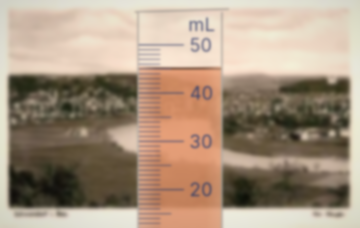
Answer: value=45 unit=mL
